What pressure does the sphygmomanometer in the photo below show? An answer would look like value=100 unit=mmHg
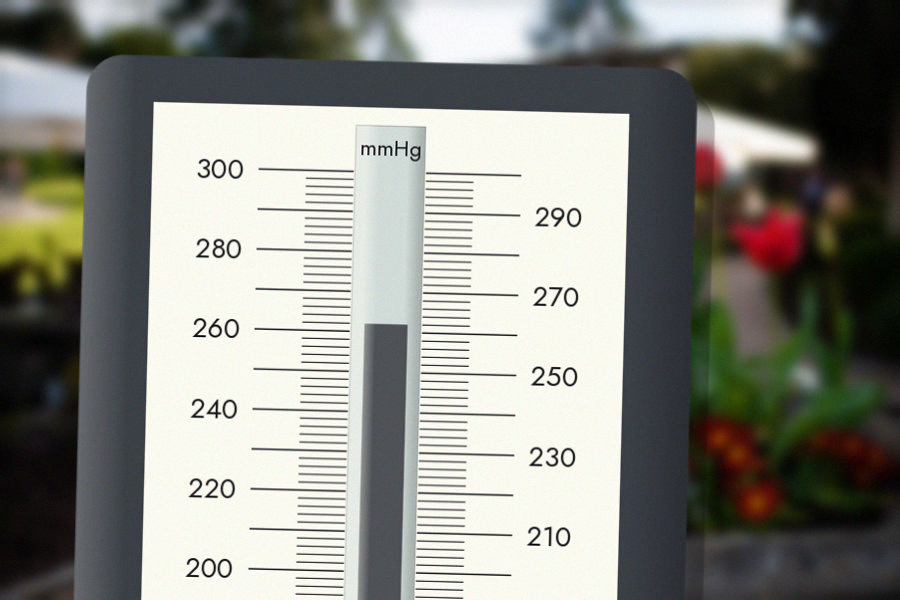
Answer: value=262 unit=mmHg
